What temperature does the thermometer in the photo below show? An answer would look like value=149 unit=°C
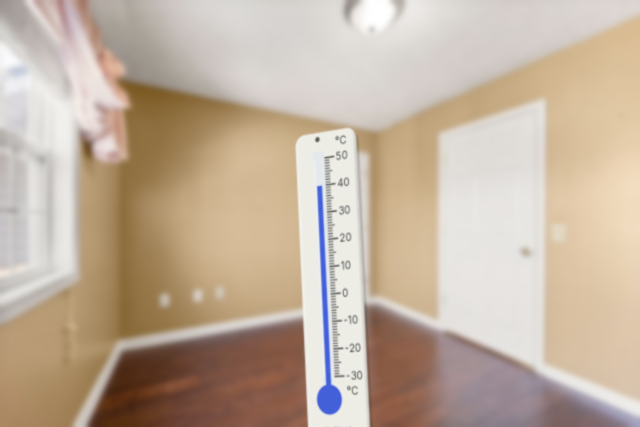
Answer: value=40 unit=°C
